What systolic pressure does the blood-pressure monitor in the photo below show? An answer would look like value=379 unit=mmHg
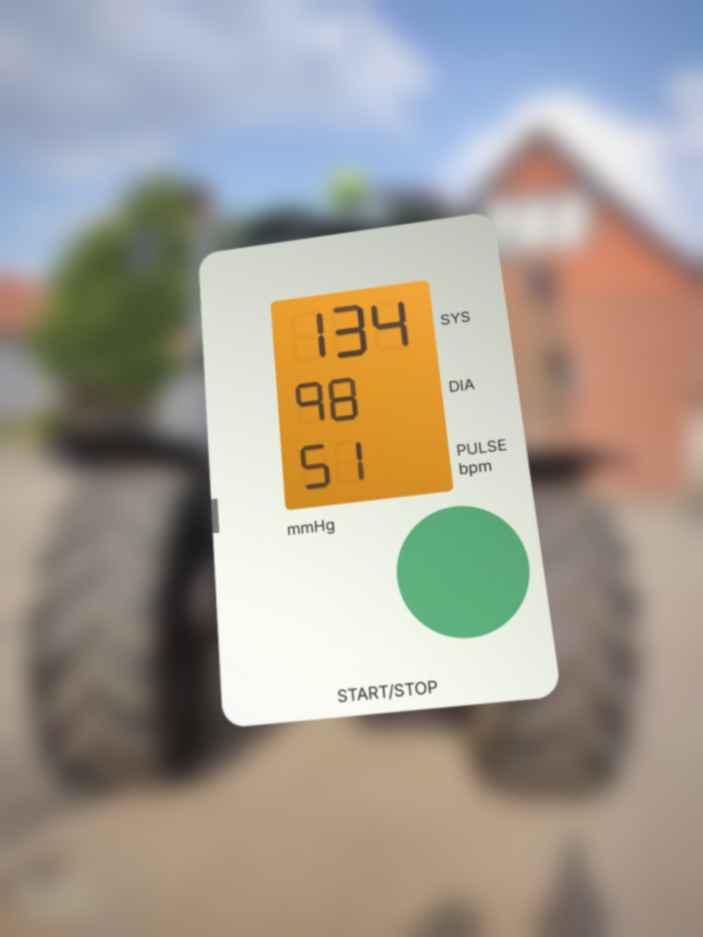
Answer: value=134 unit=mmHg
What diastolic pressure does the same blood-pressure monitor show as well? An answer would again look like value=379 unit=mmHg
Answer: value=98 unit=mmHg
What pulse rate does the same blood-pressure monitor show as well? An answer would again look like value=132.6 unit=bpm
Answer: value=51 unit=bpm
